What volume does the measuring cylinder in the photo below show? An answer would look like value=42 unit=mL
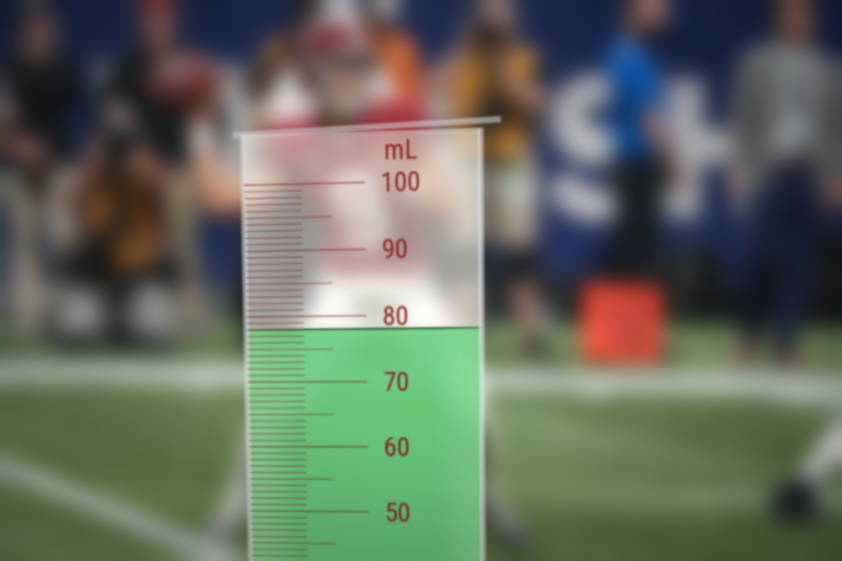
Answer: value=78 unit=mL
